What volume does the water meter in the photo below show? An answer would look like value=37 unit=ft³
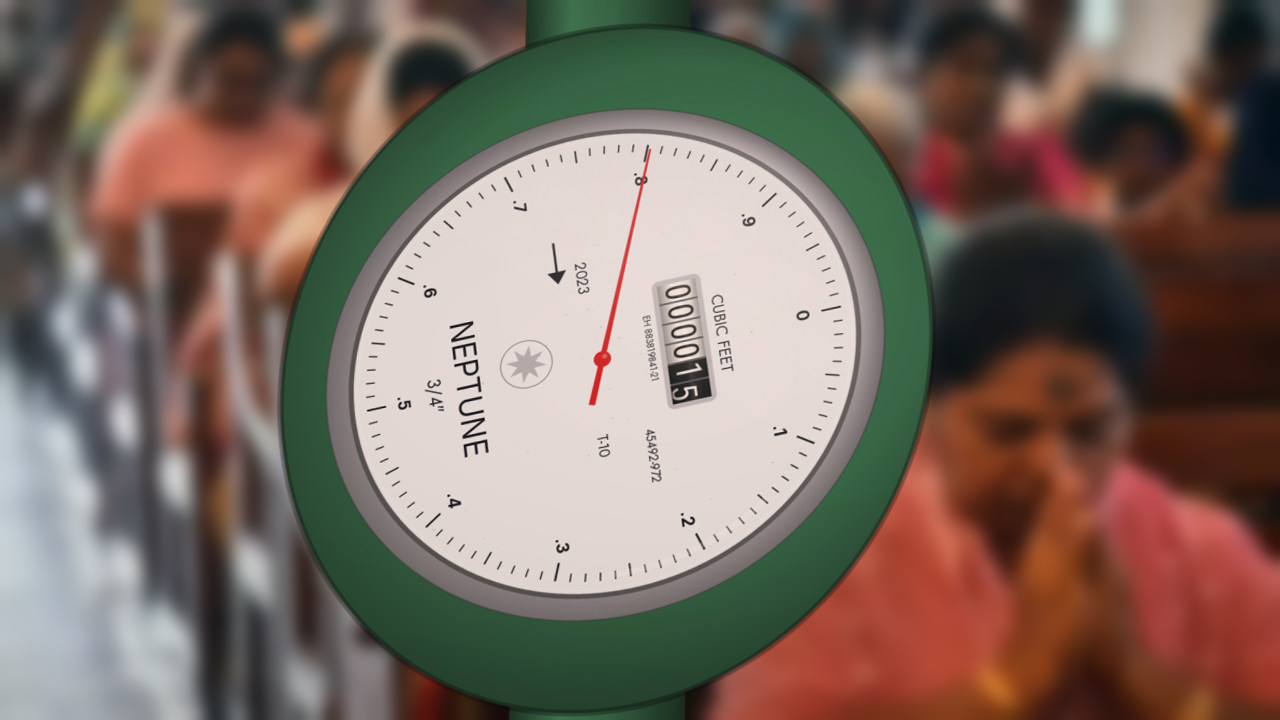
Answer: value=14.80 unit=ft³
